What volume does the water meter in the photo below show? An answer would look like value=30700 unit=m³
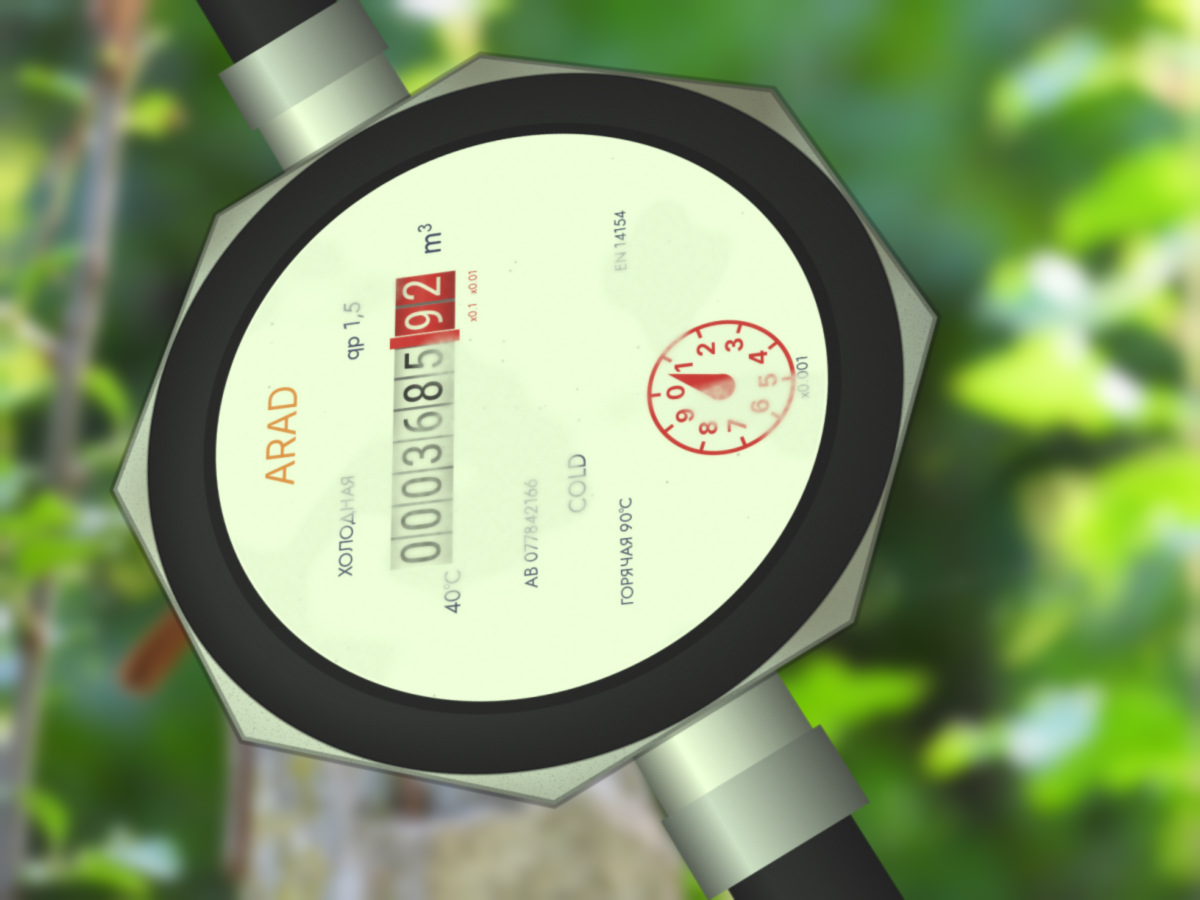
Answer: value=3685.920 unit=m³
